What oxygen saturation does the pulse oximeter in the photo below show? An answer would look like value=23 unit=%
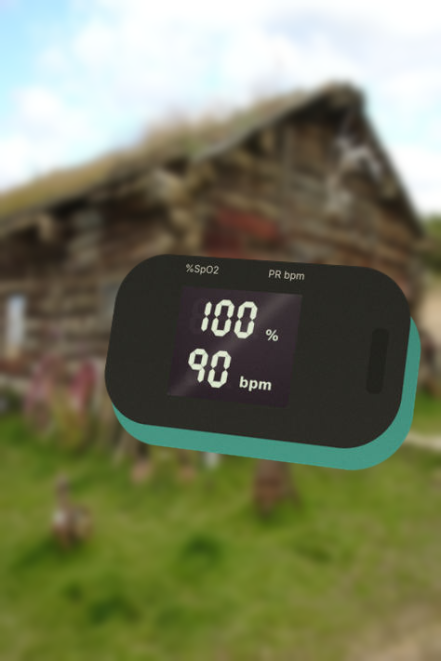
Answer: value=100 unit=%
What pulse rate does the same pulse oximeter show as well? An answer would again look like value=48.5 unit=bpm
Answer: value=90 unit=bpm
